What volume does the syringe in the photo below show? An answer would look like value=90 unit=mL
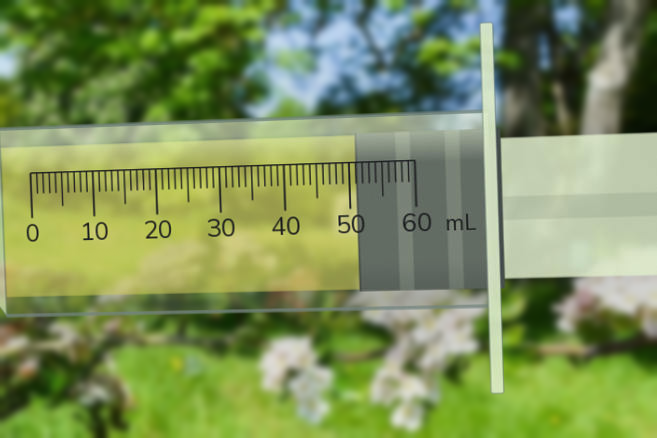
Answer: value=51 unit=mL
